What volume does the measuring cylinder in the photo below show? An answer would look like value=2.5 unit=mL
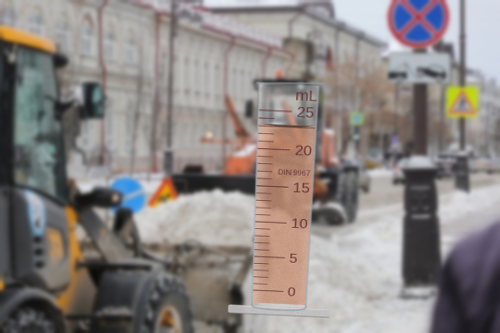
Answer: value=23 unit=mL
